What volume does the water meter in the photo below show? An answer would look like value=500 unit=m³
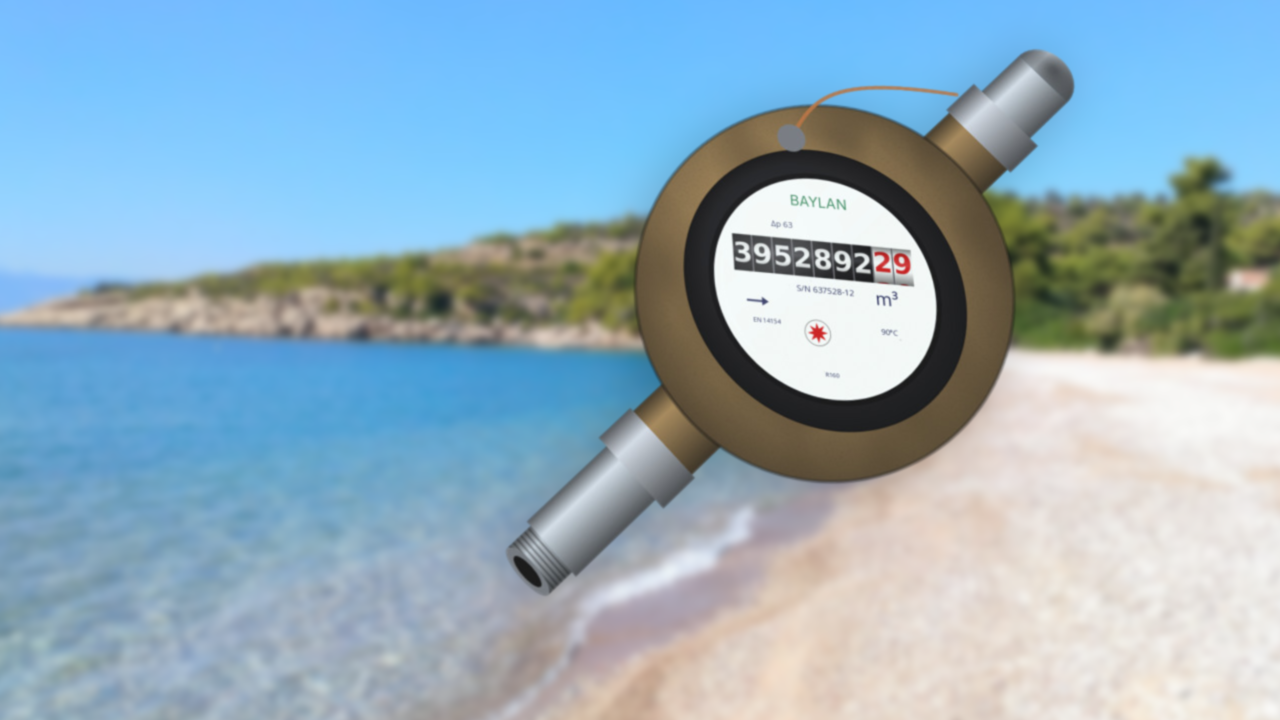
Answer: value=3952892.29 unit=m³
